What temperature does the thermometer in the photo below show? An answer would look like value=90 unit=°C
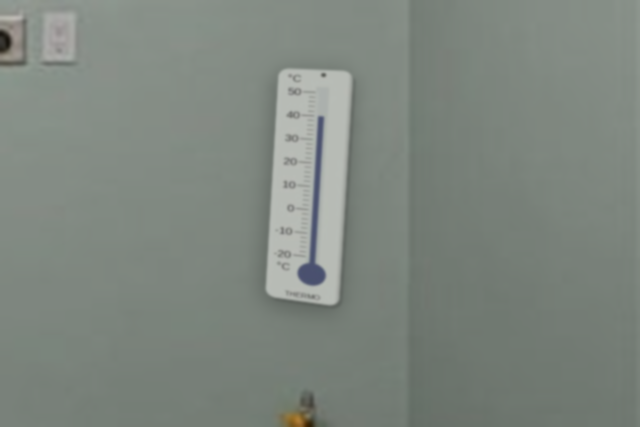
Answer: value=40 unit=°C
